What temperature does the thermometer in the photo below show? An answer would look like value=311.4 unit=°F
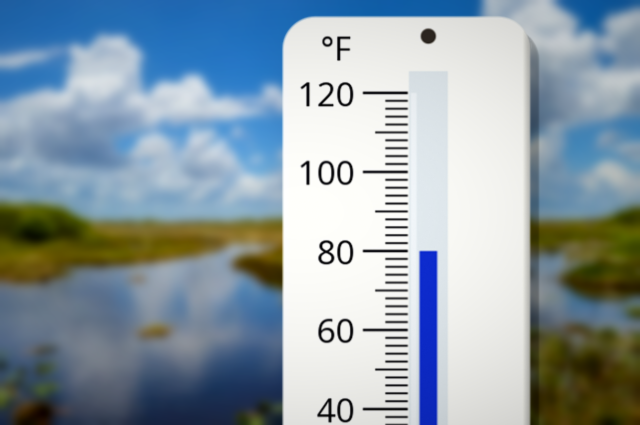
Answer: value=80 unit=°F
